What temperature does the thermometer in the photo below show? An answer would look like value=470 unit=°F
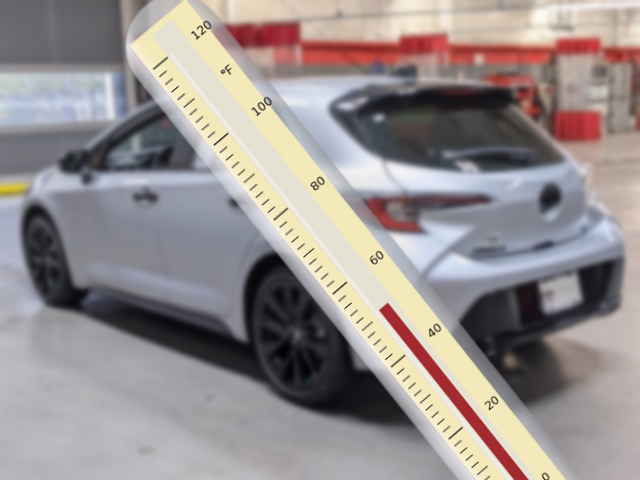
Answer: value=51 unit=°F
